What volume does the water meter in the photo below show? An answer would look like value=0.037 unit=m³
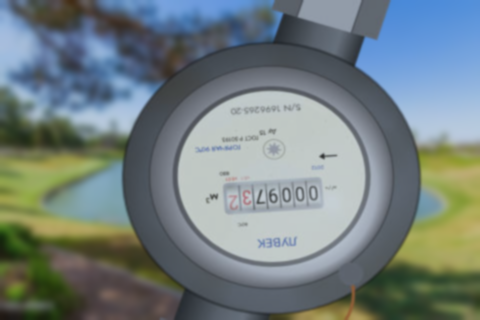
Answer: value=97.32 unit=m³
